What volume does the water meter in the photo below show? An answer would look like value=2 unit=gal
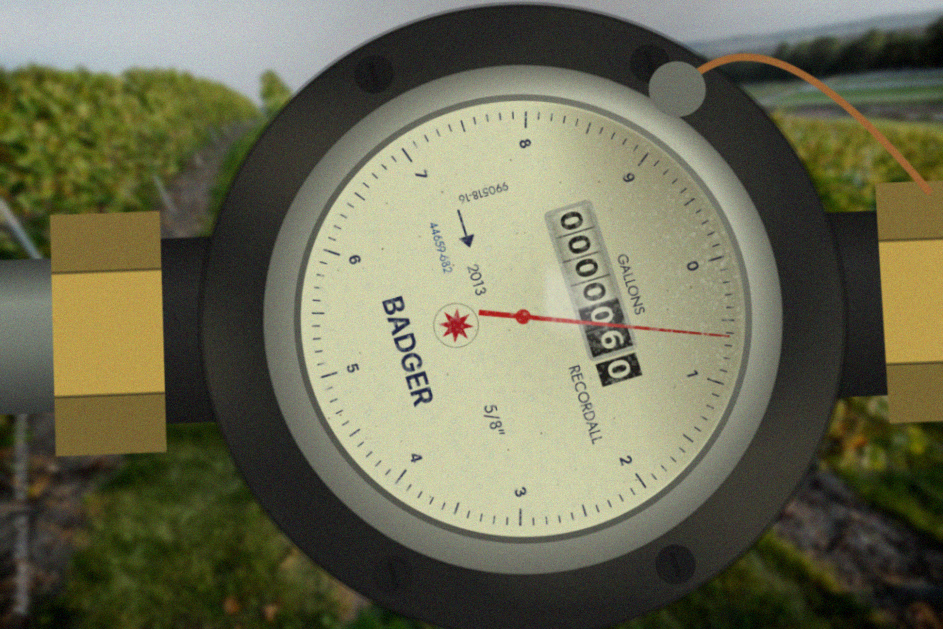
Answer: value=60.6 unit=gal
